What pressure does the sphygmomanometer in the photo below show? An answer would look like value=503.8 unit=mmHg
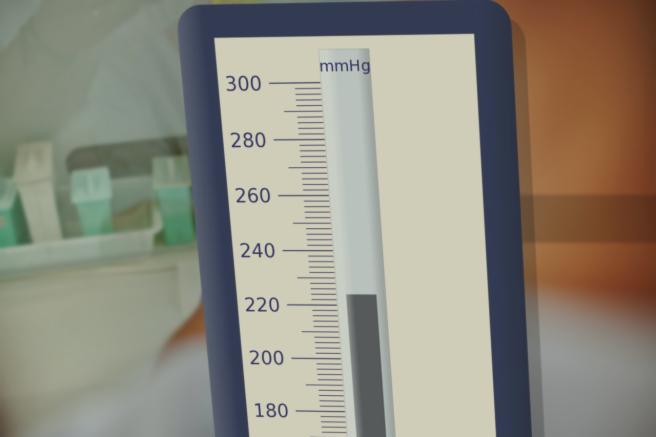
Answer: value=224 unit=mmHg
